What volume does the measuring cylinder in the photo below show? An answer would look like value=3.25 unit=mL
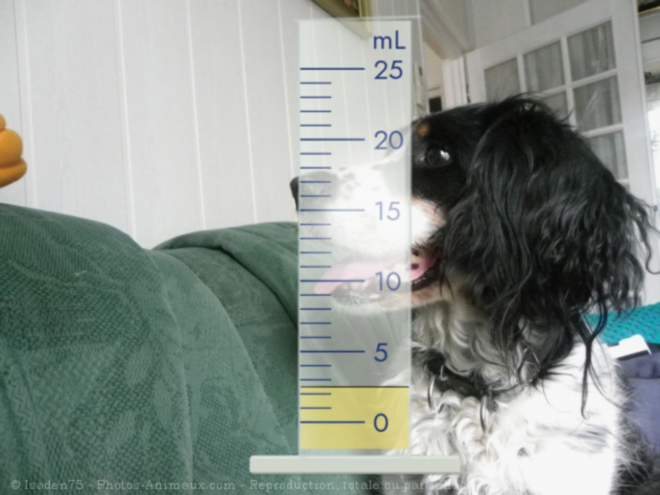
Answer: value=2.5 unit=mL
